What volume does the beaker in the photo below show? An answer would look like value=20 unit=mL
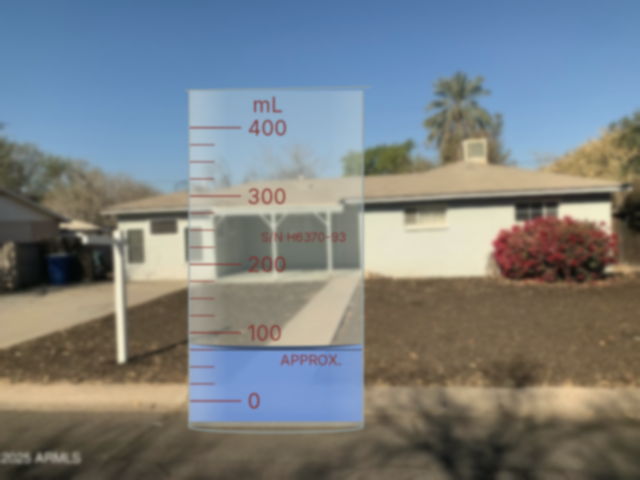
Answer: value=75 unit=mL
